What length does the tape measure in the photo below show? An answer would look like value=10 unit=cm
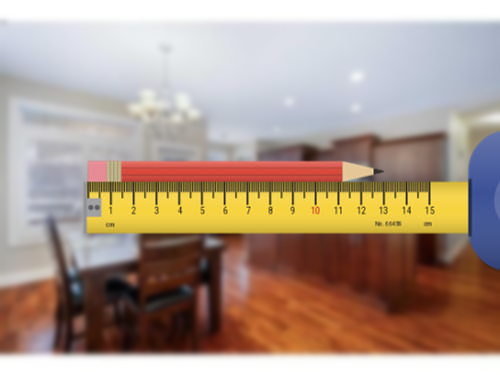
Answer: value=13 unit=cm
